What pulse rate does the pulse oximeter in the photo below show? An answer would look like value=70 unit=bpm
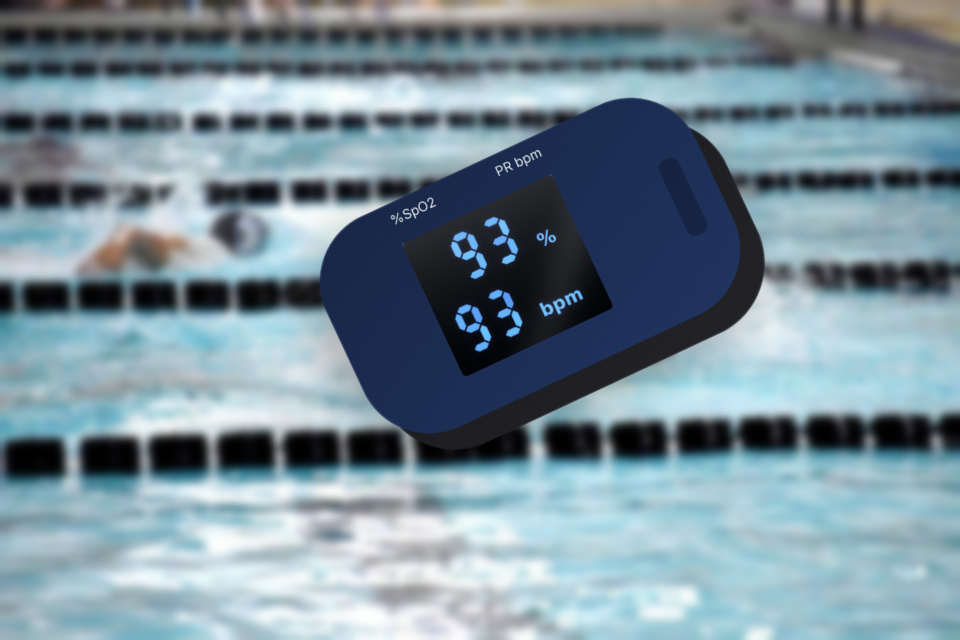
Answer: value=93 unit=bpm
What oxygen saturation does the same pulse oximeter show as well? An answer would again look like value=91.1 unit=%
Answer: value=93 unit=%
